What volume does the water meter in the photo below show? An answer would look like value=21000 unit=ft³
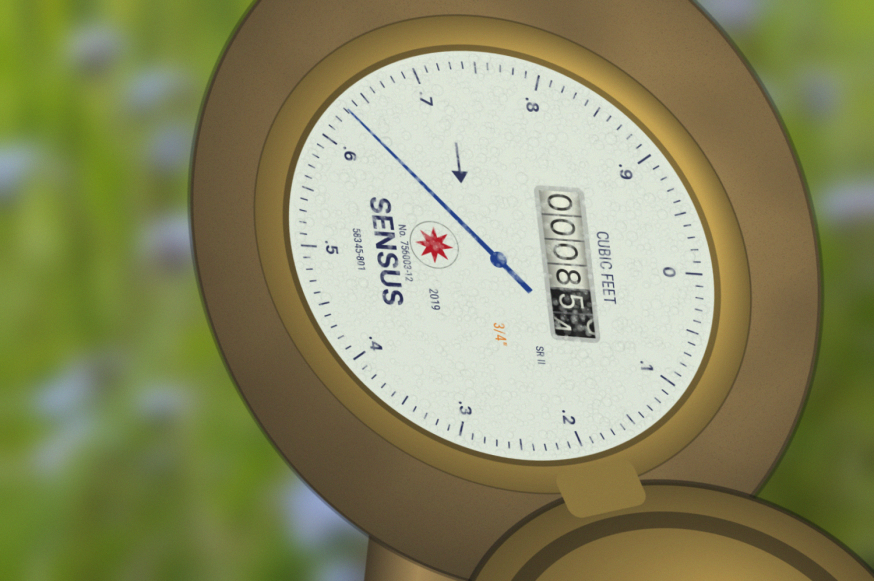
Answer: value=853.63 unit=ft³
